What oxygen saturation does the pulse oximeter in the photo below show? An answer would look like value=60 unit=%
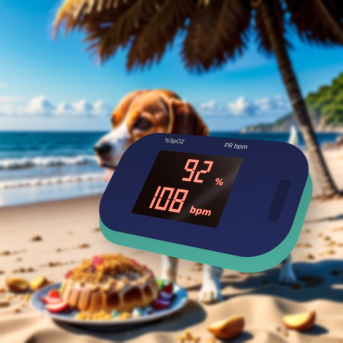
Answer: value=92 unit=%
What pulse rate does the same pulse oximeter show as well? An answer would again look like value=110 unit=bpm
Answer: value=108 unit=bpm
